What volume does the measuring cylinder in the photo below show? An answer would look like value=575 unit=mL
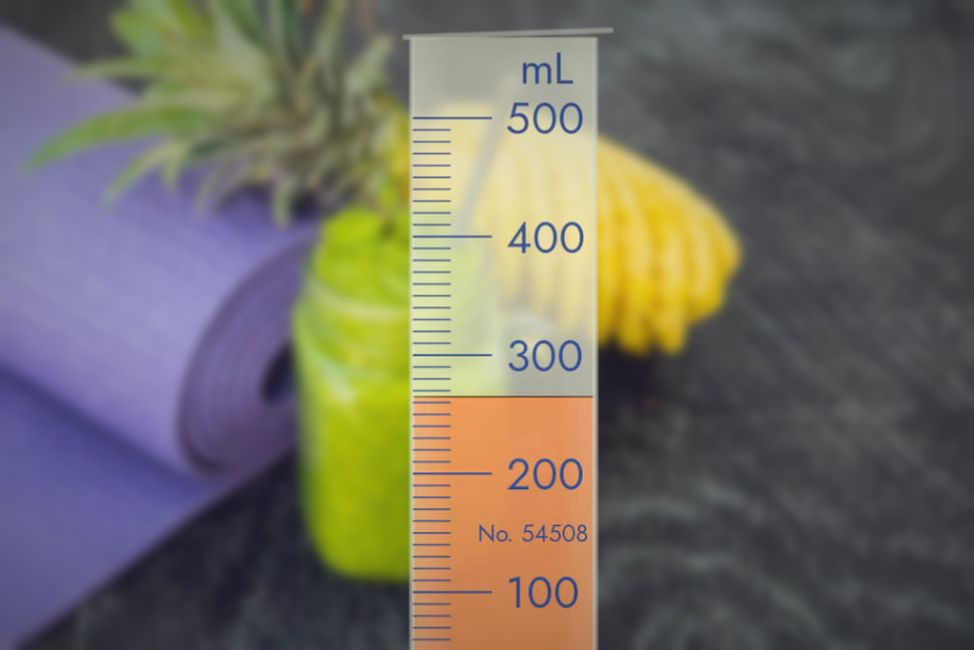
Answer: value=265 unit=mL
